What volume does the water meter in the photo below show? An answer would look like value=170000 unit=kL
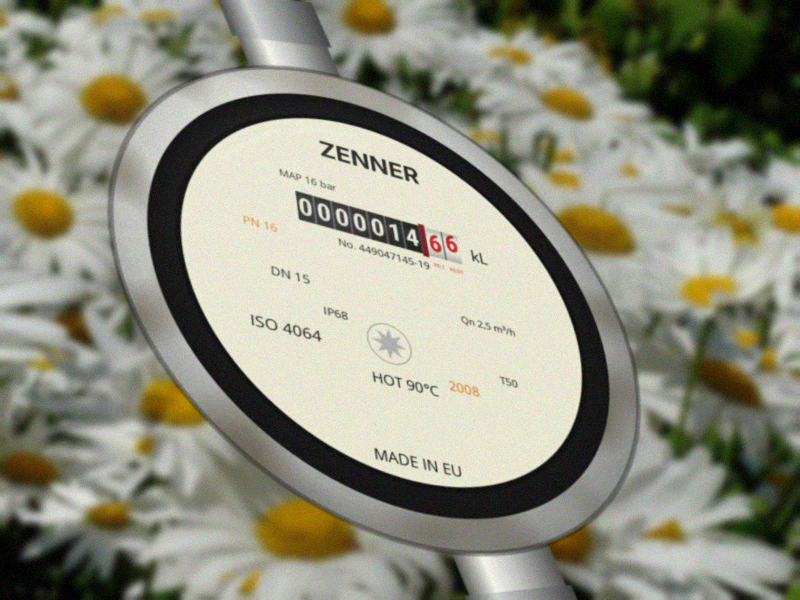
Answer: value=14.66 unit=kL
